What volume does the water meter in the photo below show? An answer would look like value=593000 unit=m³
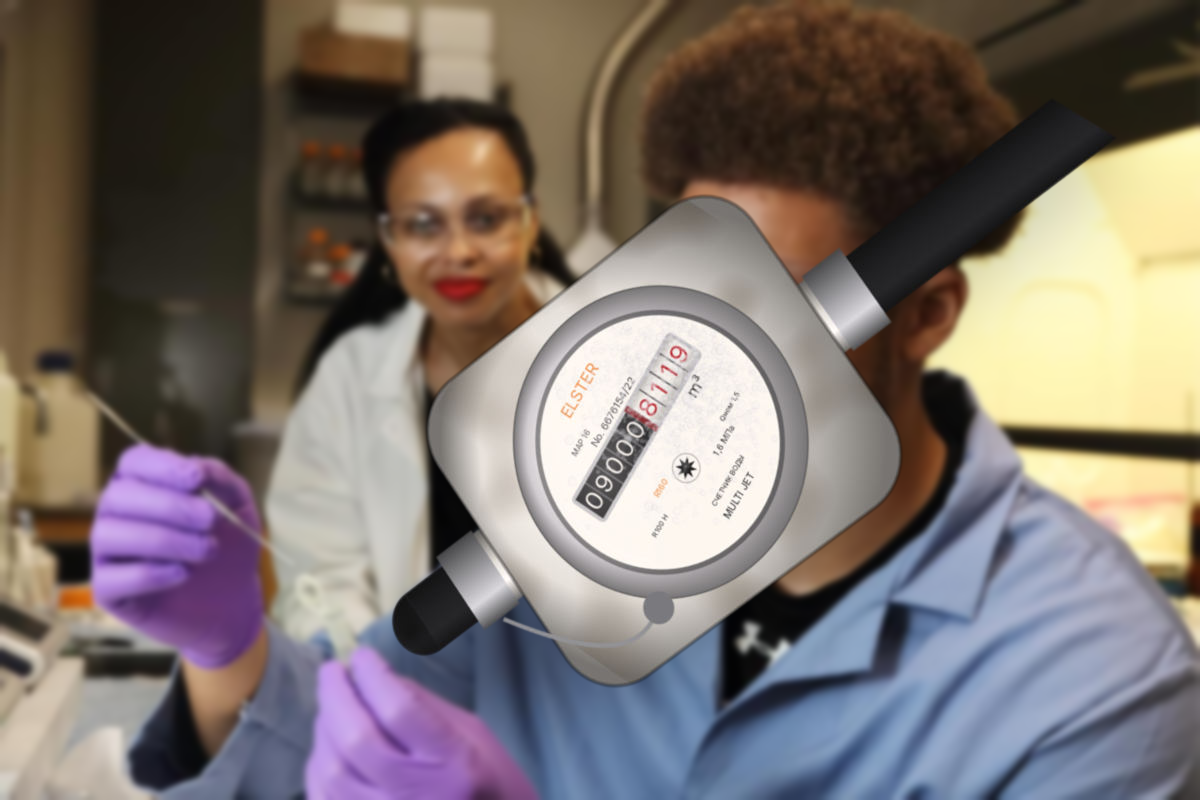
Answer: value=9000.8119 unit=m³
